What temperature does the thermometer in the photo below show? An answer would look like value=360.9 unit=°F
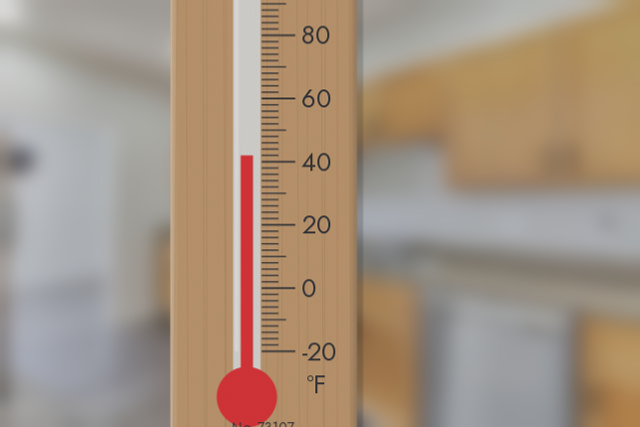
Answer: value=42 unit=°F
